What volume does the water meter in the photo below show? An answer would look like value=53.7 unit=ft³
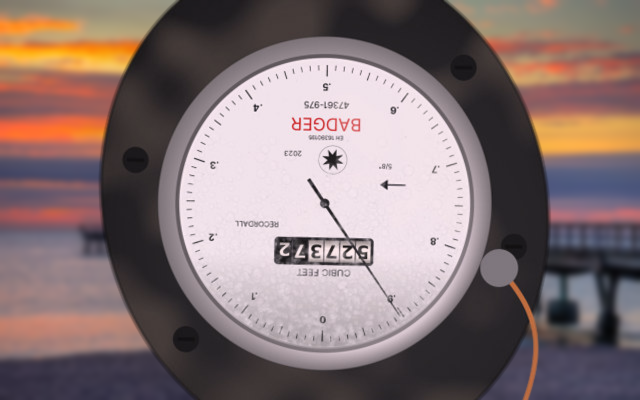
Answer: value=527371.90 unit=ft³
